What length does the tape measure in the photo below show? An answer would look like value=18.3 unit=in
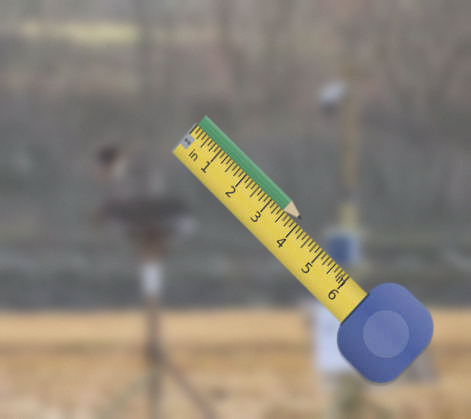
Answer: value=4 unit=in
